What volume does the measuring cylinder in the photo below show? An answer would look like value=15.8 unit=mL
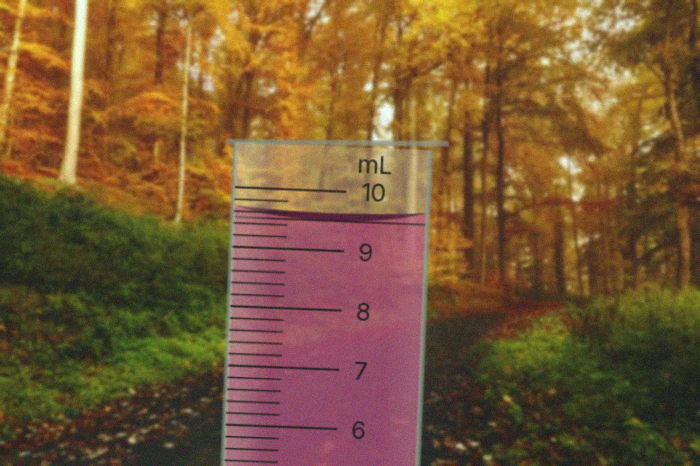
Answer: value=9.5 unit=mL
